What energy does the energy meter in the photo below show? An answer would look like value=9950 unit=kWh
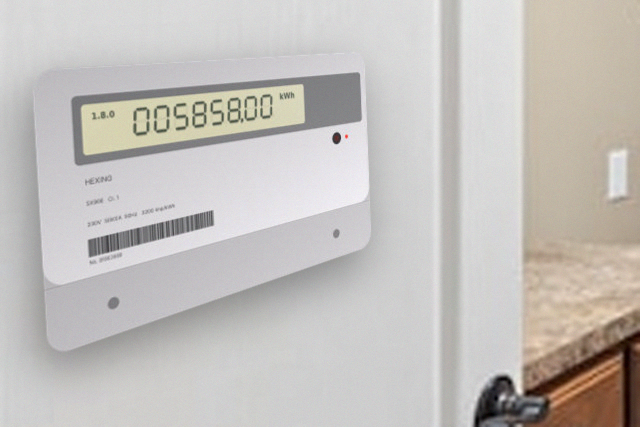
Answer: value=5858.00 unit=kWh
